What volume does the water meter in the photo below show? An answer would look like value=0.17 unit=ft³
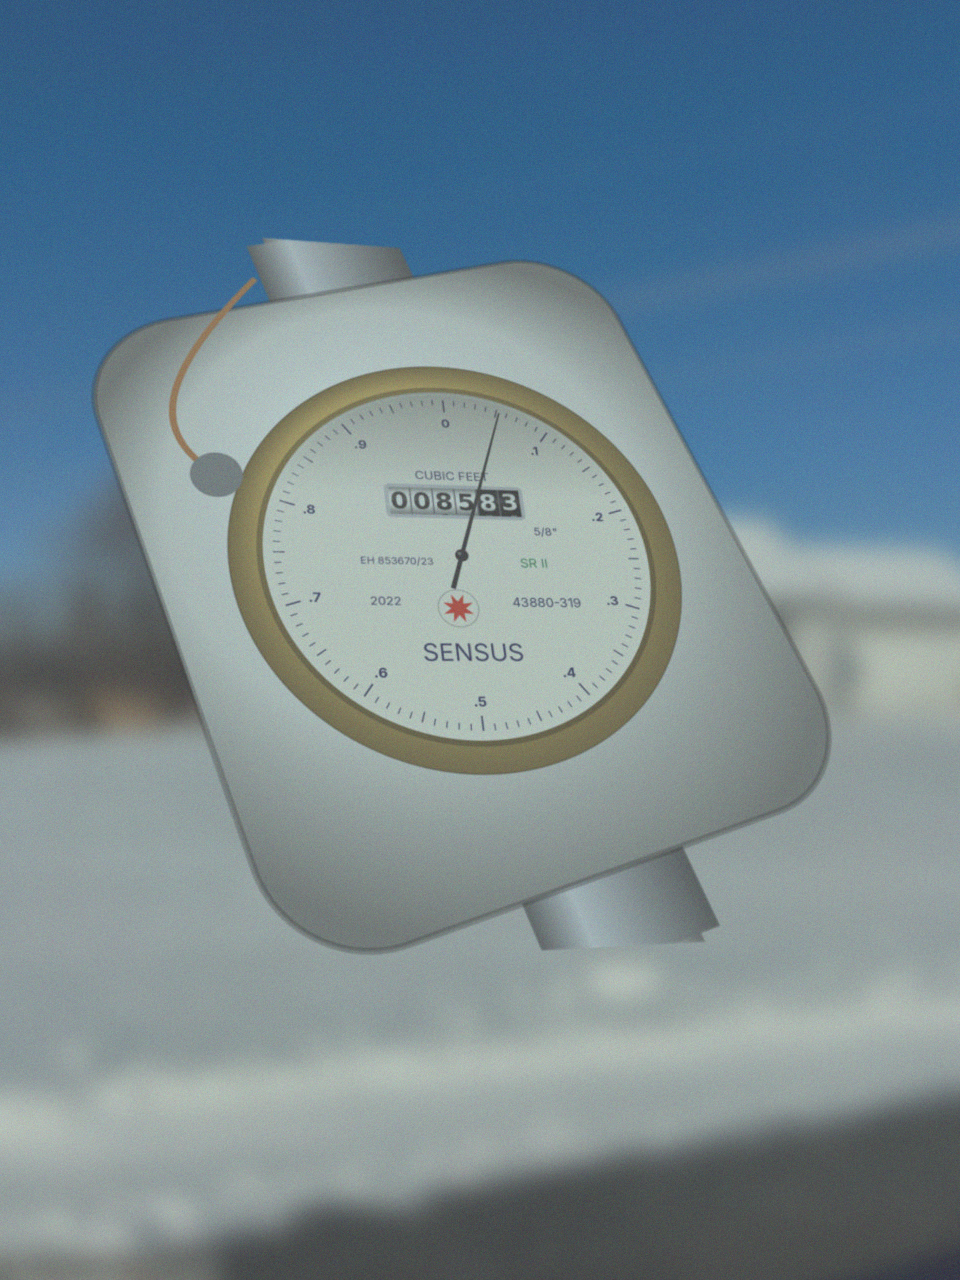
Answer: value=8583.05 unit=ft³
